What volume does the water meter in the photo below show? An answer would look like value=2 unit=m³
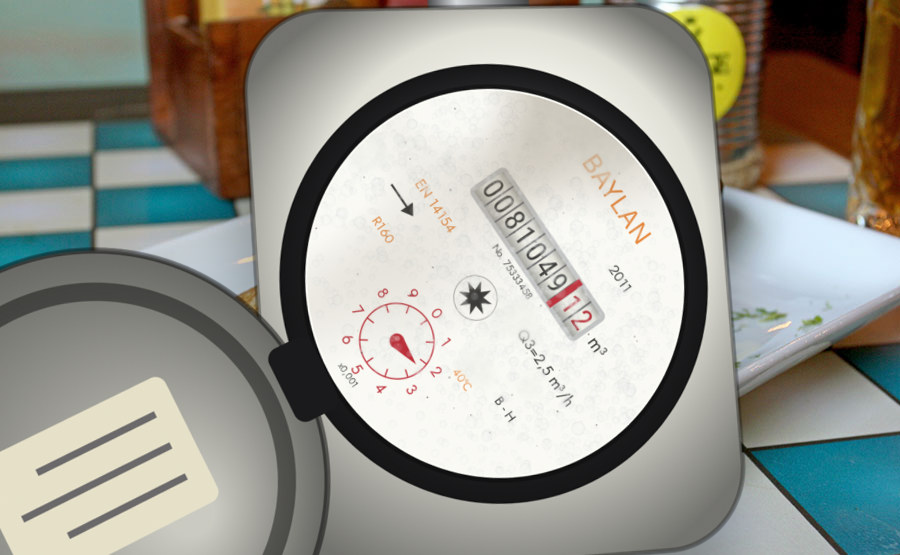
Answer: value=81049.122 unit=m³
